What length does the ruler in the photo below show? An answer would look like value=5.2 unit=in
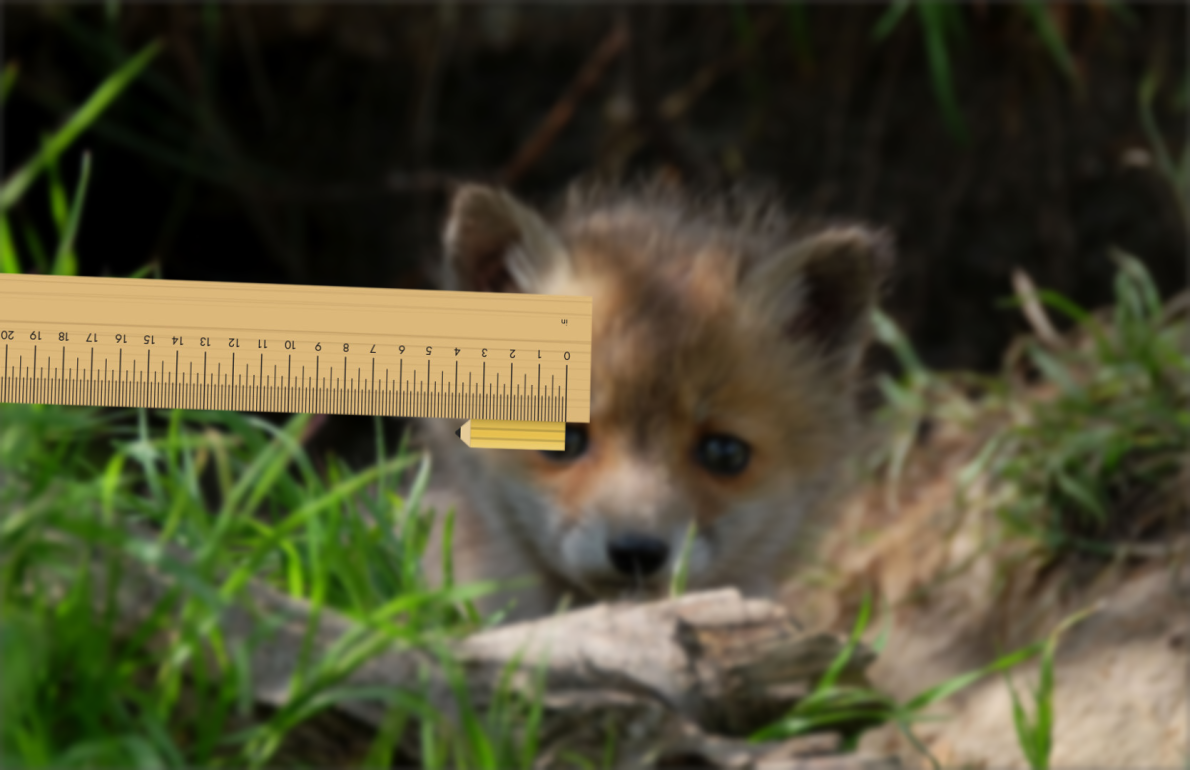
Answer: value=4 unit=in
